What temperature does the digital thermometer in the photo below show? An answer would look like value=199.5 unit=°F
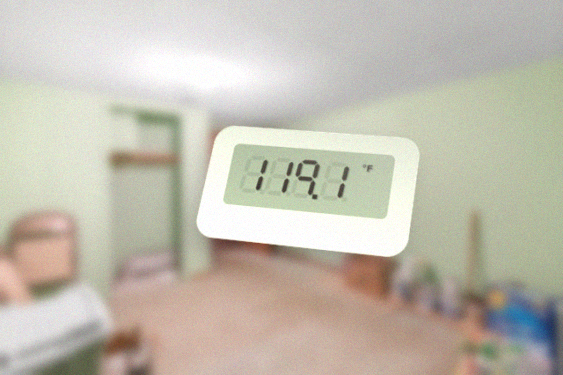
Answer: value=119.1 unit=°F
